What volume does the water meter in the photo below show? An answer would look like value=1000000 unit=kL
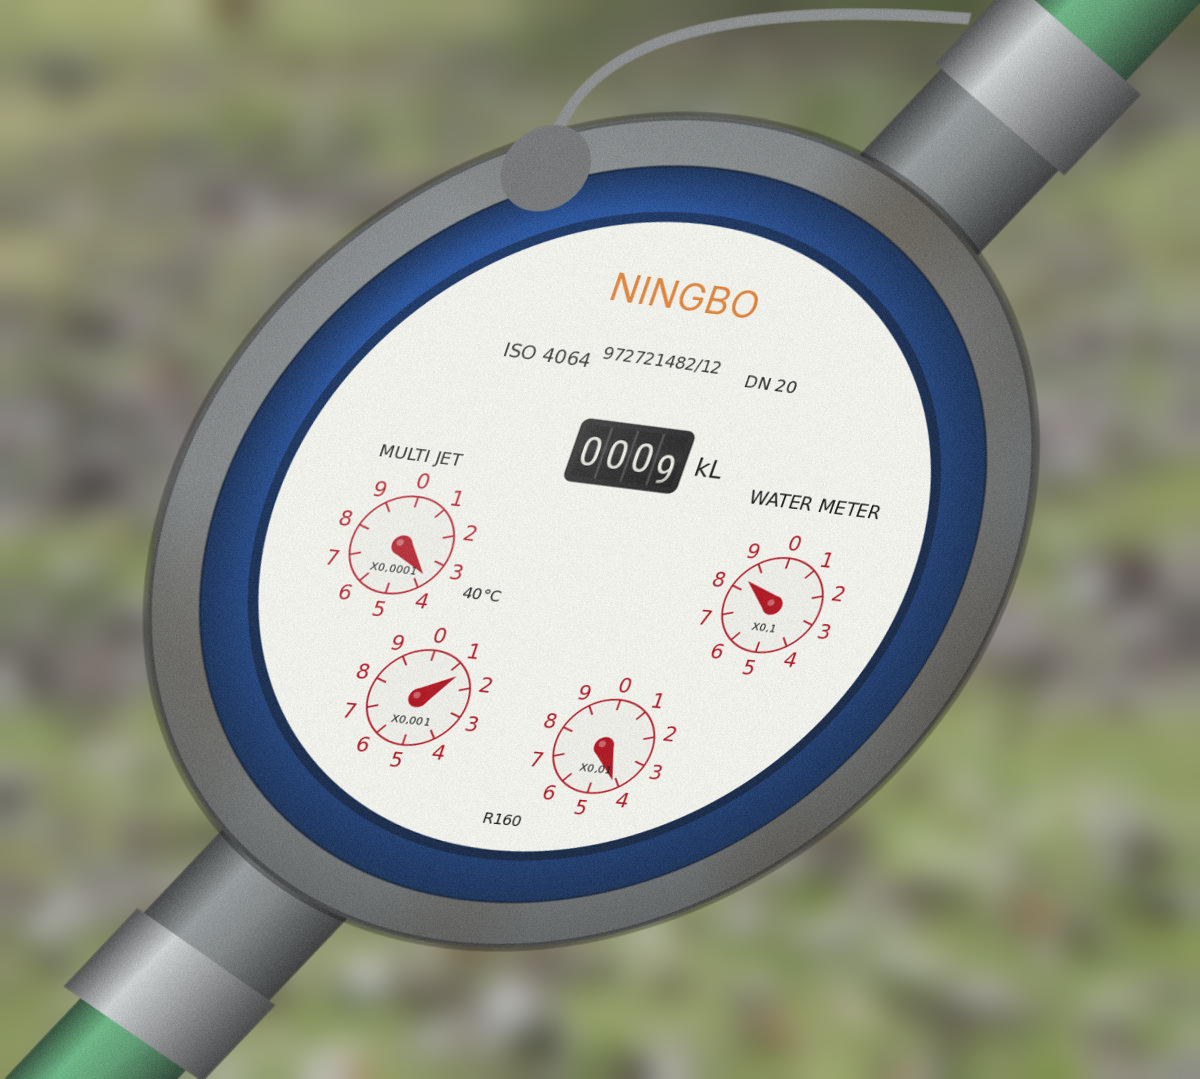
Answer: value=8.8413 unit=kL
